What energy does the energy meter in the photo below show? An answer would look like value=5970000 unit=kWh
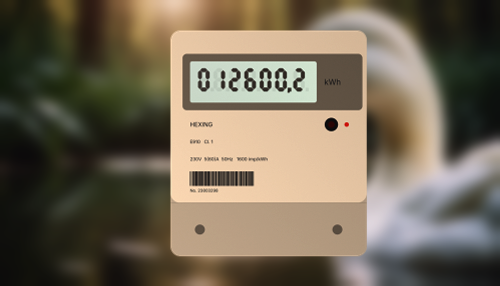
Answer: value=12600.2 unit=kWh
